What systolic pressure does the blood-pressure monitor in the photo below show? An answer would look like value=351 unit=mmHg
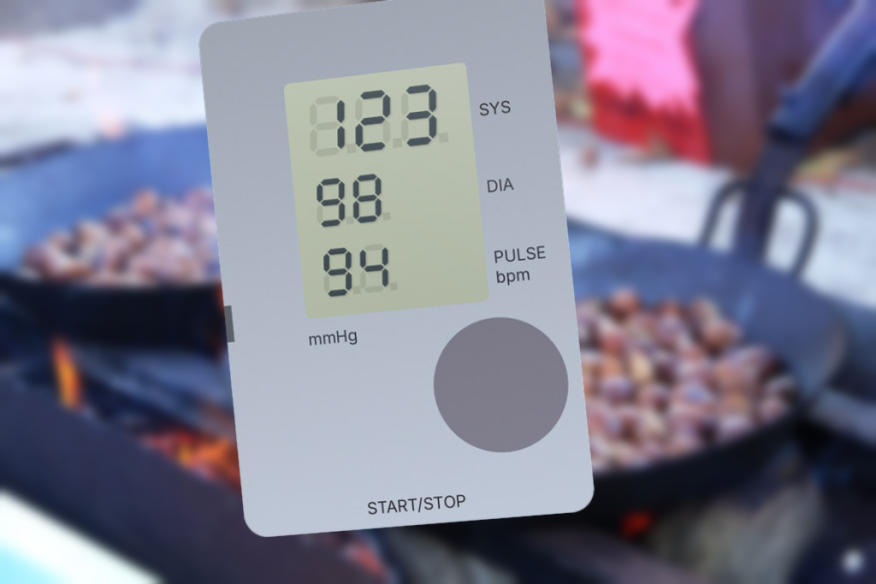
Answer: value=123 unit=mmHg
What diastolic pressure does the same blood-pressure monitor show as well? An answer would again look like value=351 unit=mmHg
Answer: value=98 unit=mmHg
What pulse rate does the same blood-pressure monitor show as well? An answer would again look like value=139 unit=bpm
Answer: value=94 unit=bpm
